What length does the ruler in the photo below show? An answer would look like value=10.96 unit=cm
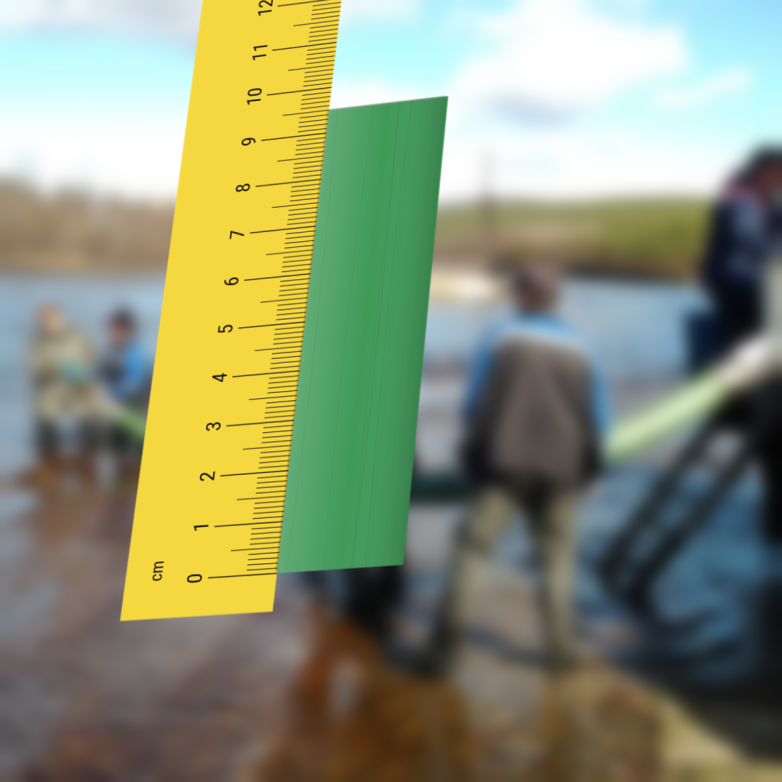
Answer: value=9.5 unit=cm
